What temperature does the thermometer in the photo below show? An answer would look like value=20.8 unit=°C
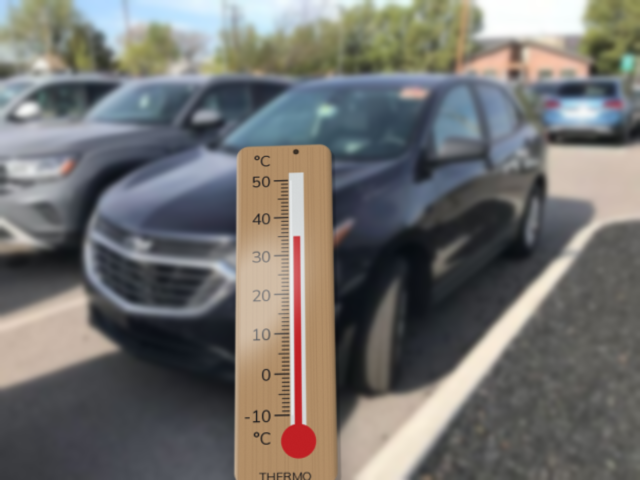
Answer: value=35 unit=°C
